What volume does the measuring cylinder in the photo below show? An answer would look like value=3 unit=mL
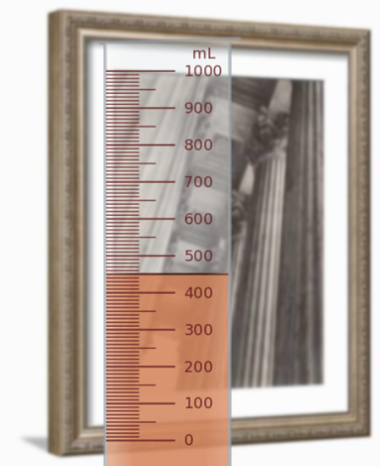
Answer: value=450 unit=mL
